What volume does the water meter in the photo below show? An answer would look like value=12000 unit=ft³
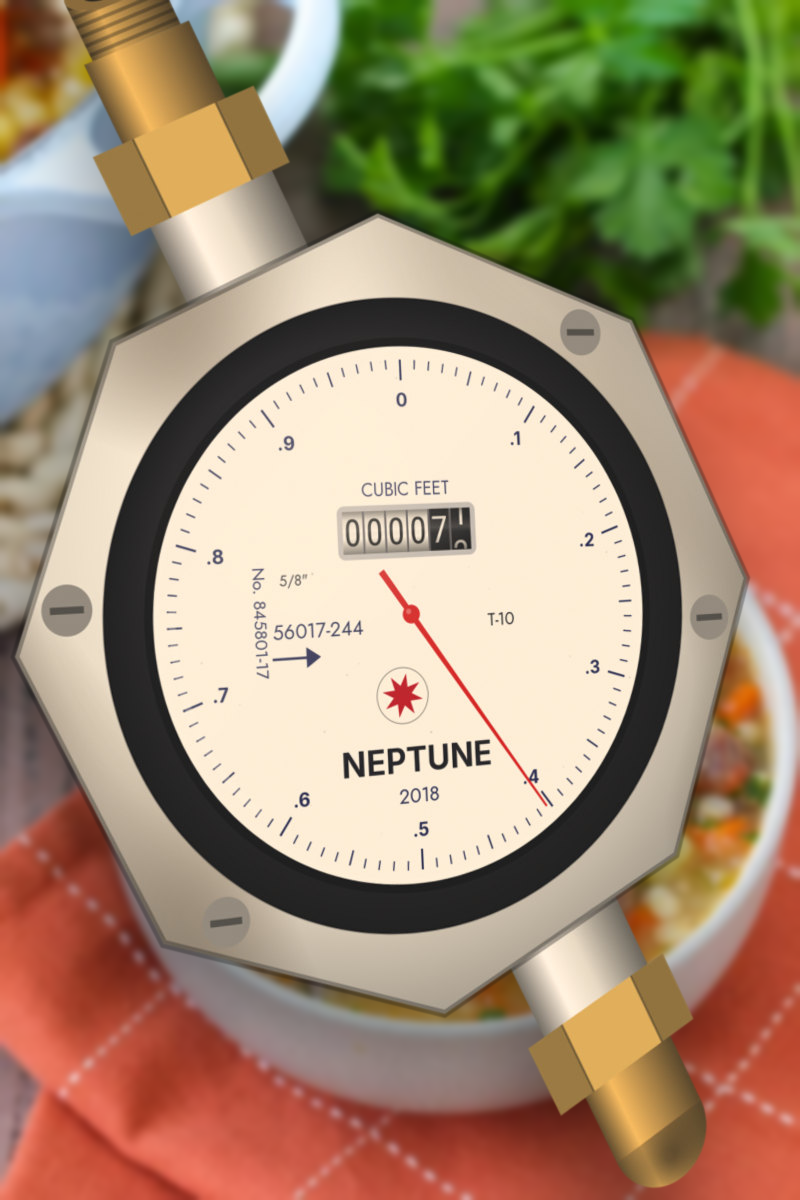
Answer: value=71.40 unit=ft³
